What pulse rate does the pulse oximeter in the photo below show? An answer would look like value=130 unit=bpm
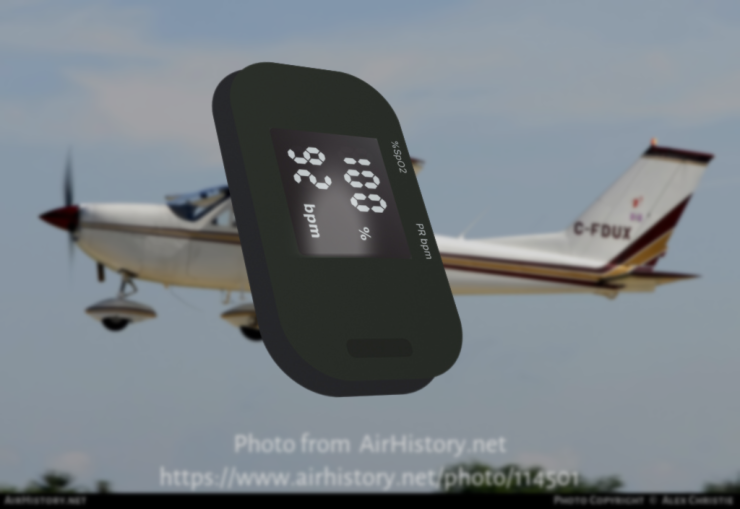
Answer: value=92 unit=bpm
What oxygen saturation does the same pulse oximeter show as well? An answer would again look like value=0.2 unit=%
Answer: value=100 unit=%
